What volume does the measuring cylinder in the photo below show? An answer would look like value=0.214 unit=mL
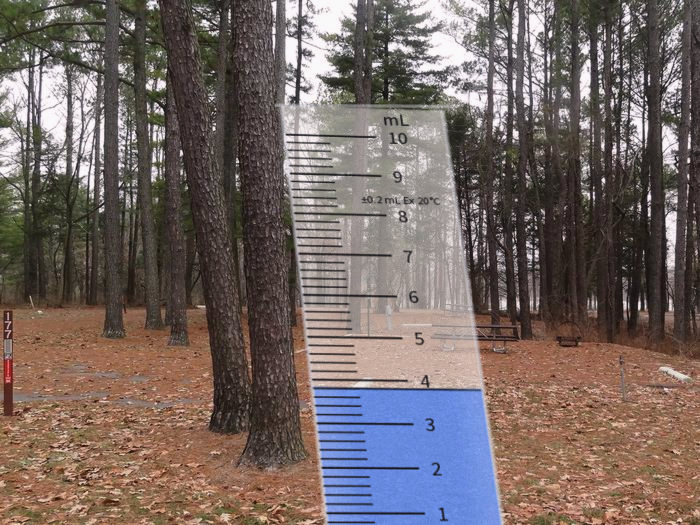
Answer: value=3.8 unit=mL
